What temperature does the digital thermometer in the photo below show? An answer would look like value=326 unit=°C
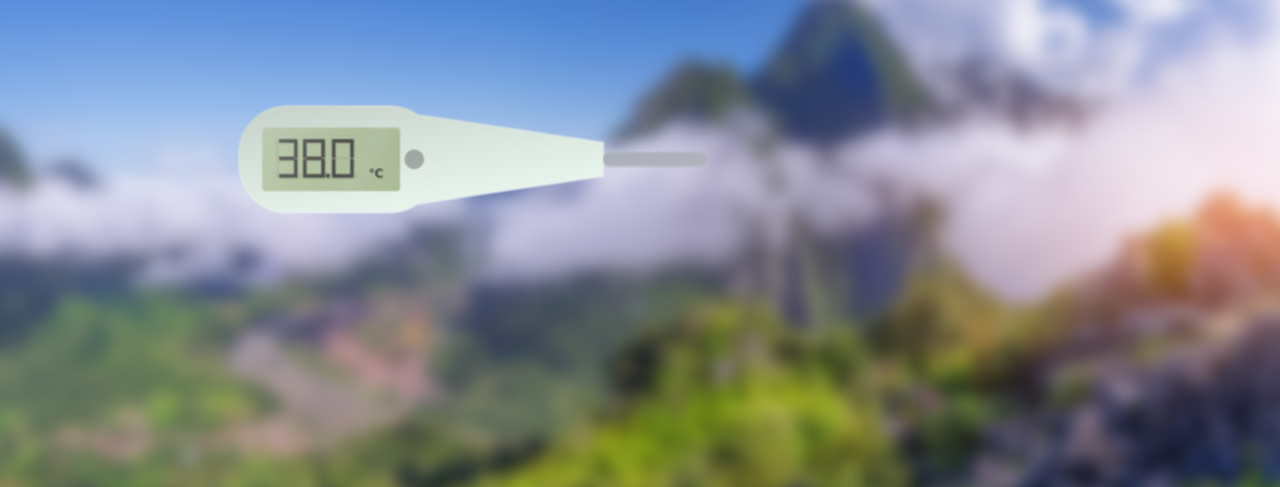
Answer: value=38.0 unit=°C
